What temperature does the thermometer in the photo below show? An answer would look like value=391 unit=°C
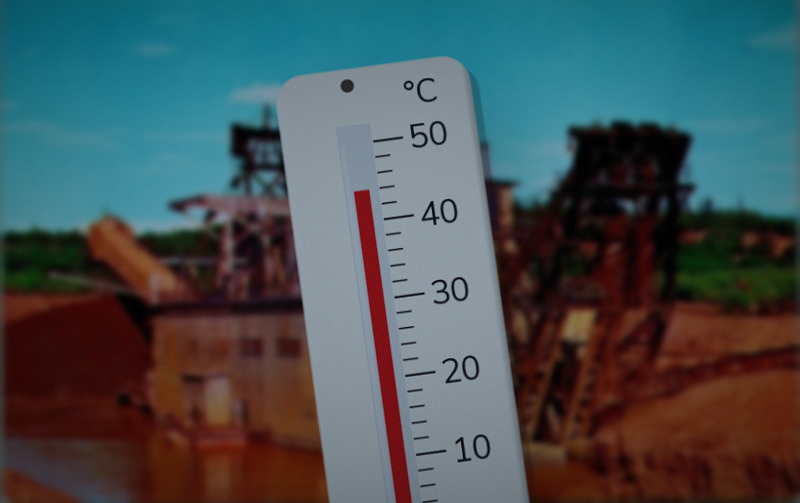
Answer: value=44 unit=°C
